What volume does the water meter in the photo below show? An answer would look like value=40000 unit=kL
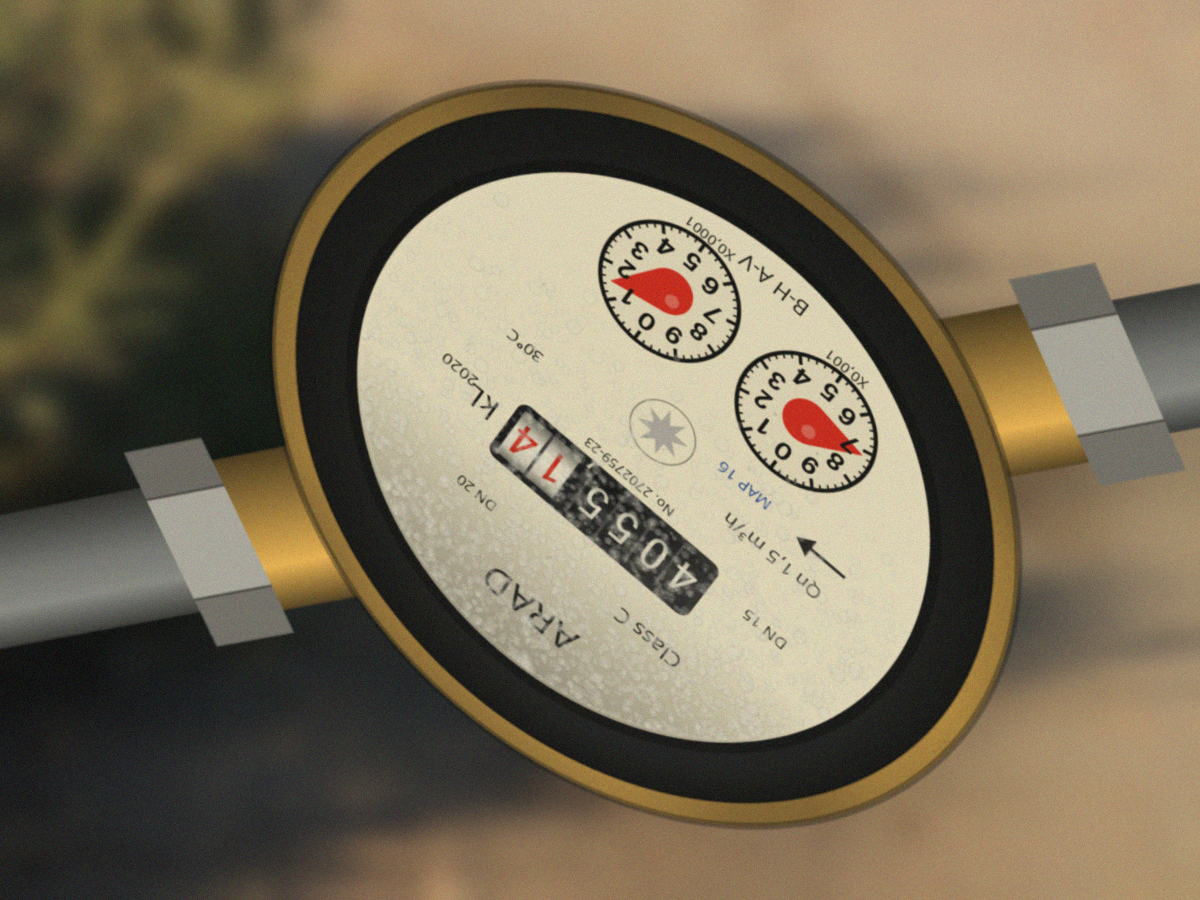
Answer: value=4055.1471 unit=kL
